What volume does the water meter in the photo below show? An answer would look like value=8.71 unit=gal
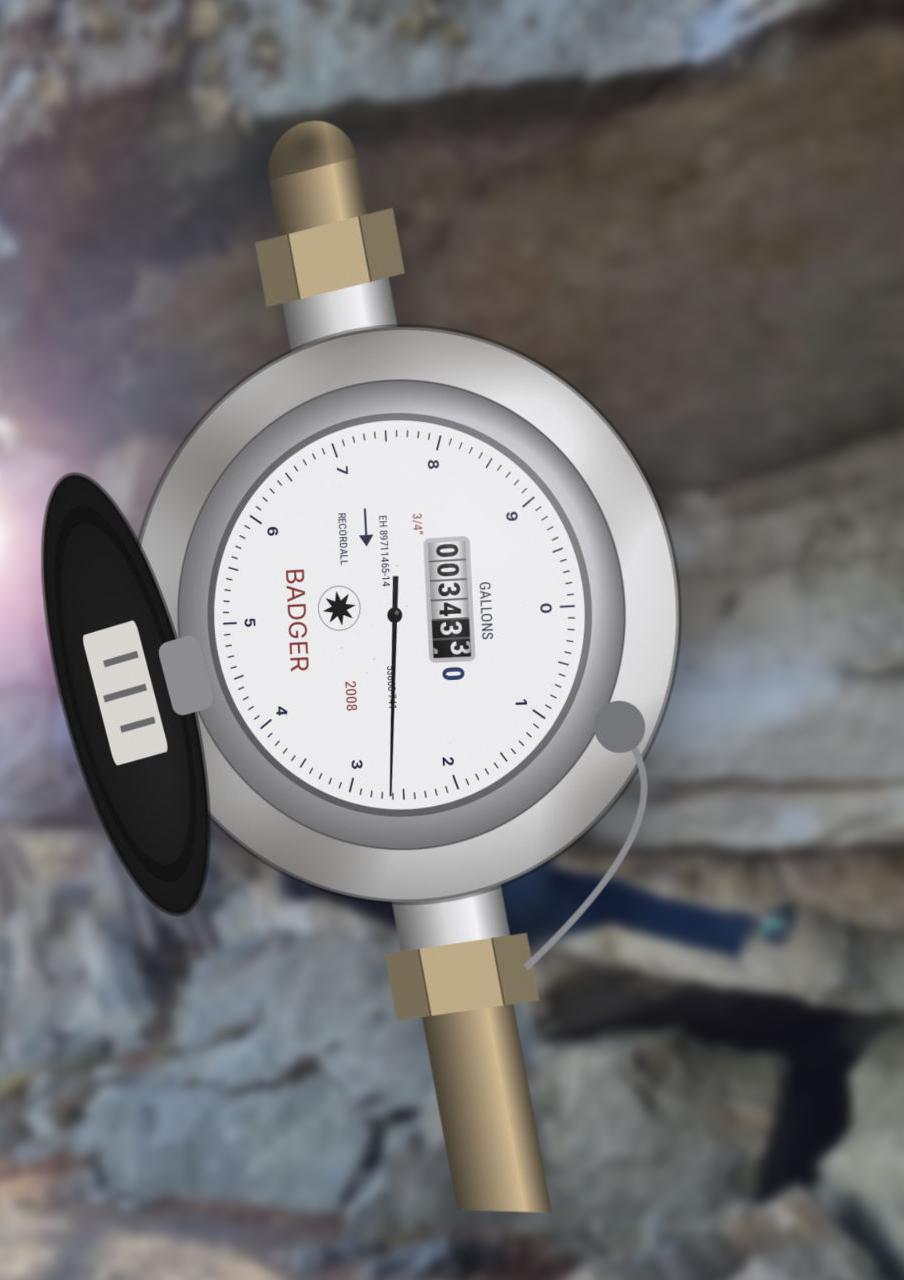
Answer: value=34332.6 unit=gal
